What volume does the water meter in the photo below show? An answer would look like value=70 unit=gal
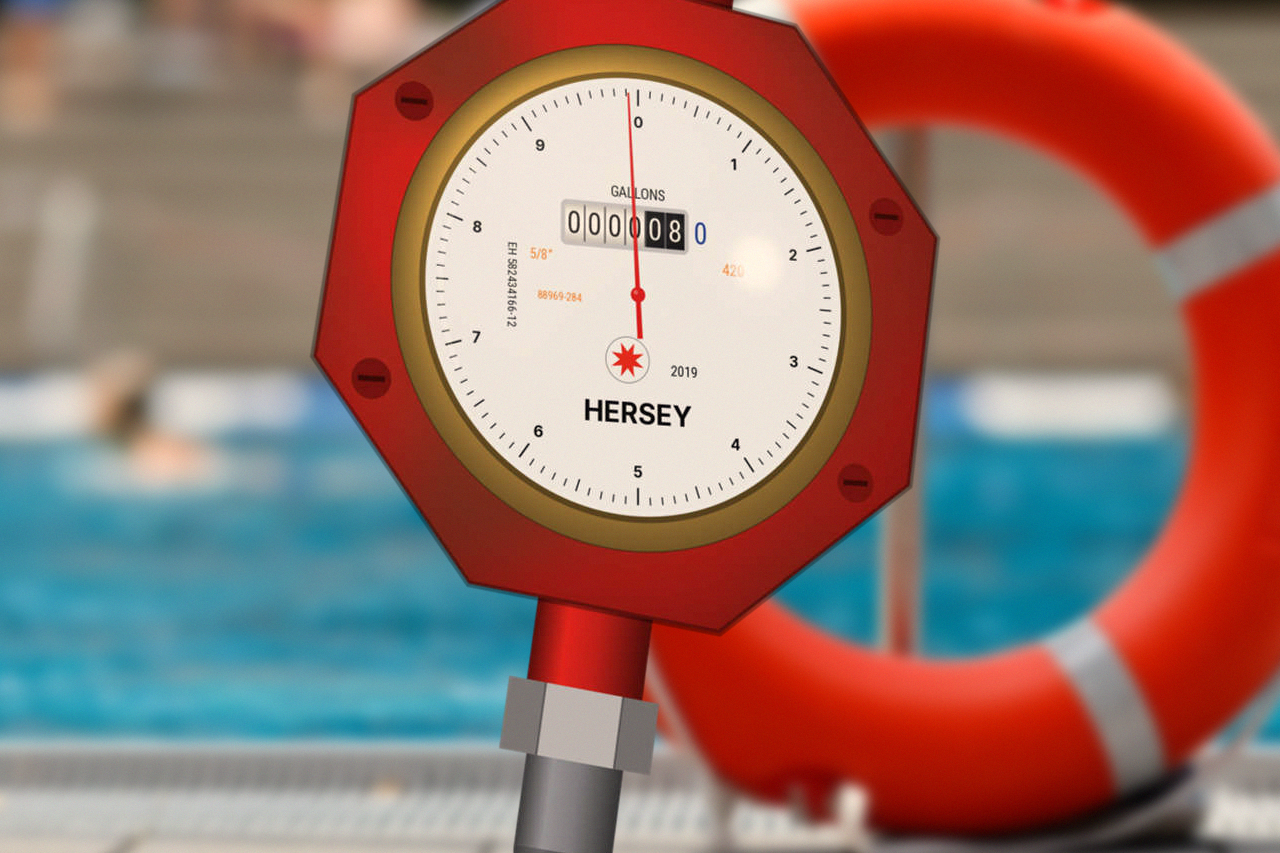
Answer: value=79.9 unit=gal
